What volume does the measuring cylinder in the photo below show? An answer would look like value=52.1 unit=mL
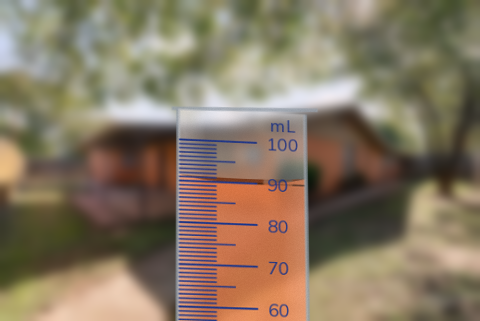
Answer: value=90 unit=mL
